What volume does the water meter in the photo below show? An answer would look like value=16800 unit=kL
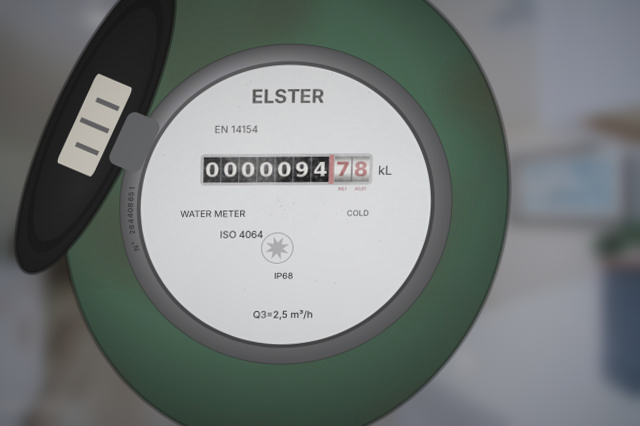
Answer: value=94.78 unit=kL
